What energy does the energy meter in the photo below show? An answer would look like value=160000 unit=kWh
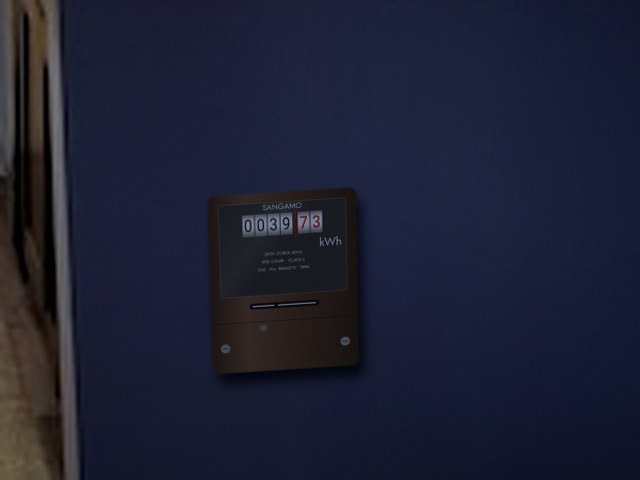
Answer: value=39.73 unit=kWh
